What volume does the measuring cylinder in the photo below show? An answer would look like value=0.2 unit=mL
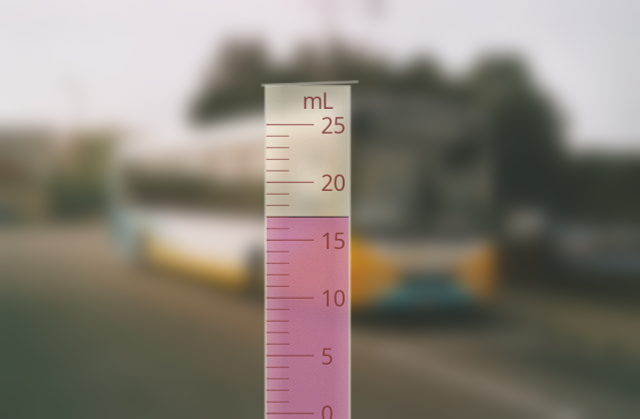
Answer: value=17 unit=mL
